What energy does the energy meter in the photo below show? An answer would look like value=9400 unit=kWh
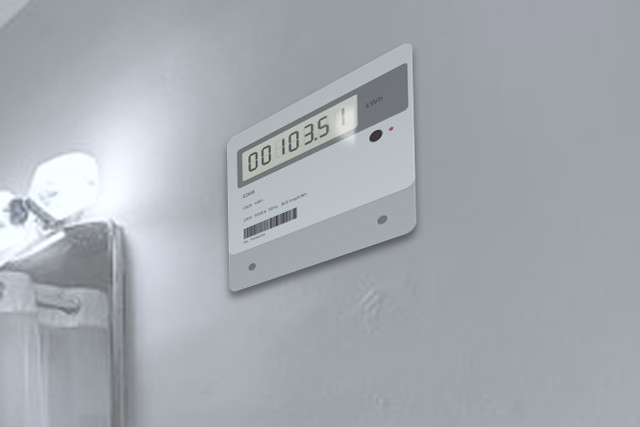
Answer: value=103.51 unit=kWh
